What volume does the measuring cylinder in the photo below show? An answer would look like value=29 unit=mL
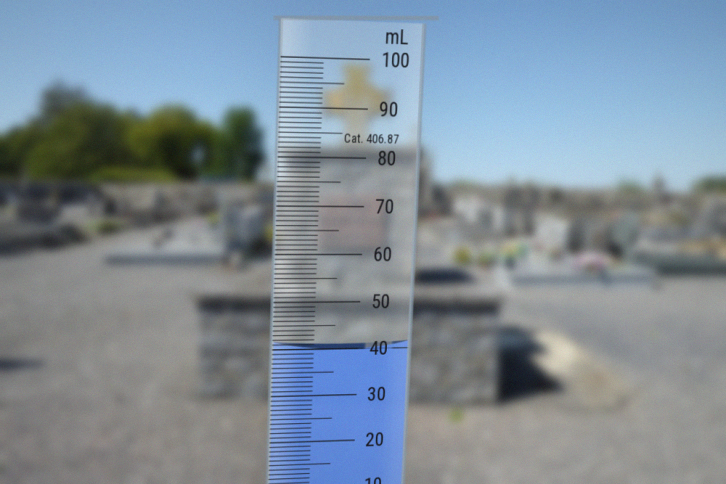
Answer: value=40 unit=mL
